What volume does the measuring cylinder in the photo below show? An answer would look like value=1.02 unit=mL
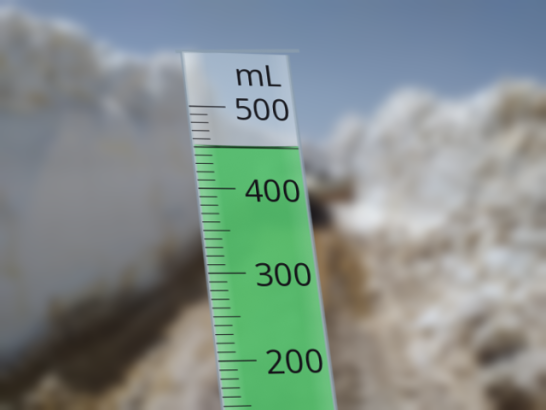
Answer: value=450 unit=mL
